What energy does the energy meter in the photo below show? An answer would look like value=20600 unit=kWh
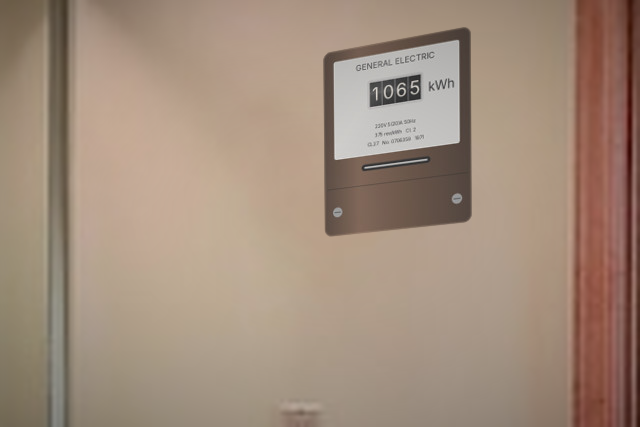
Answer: value=1065 unit=kWh
